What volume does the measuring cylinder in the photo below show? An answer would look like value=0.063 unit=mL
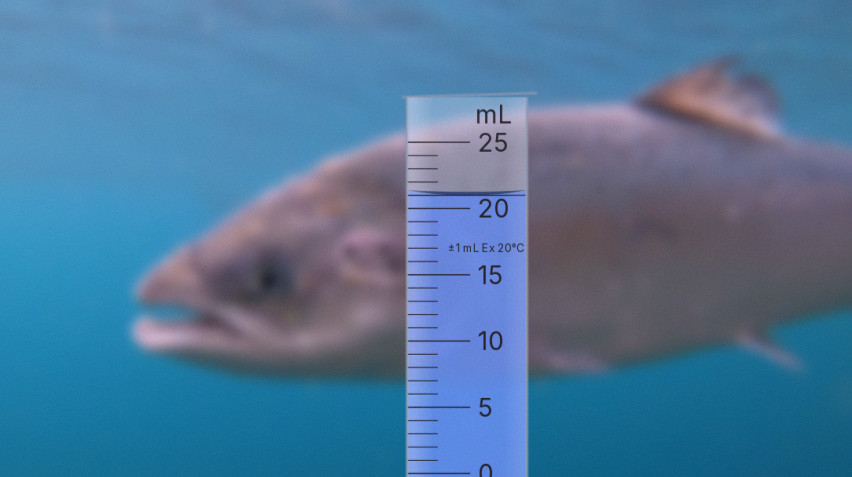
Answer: value=21 unit=mL
